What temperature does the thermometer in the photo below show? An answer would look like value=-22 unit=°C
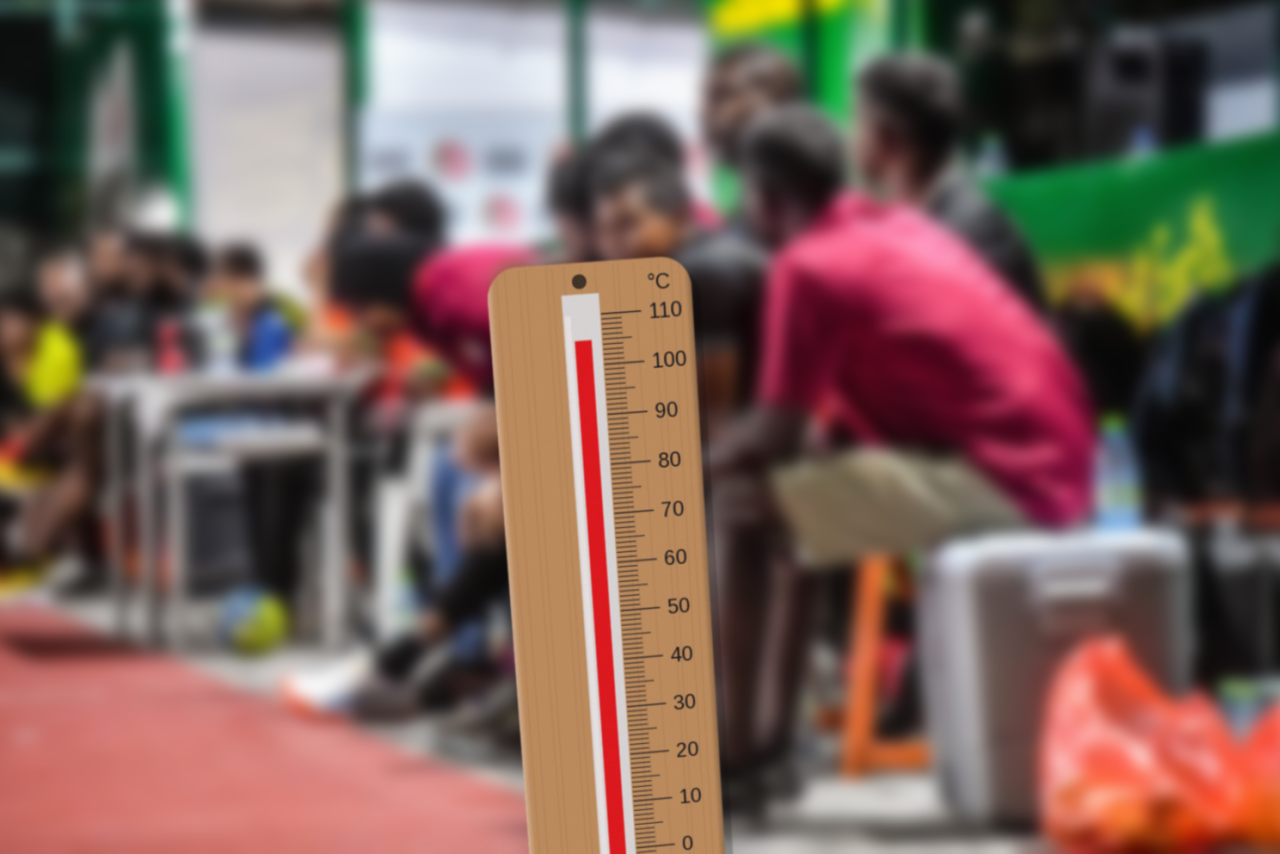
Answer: value=105 unit=°C
